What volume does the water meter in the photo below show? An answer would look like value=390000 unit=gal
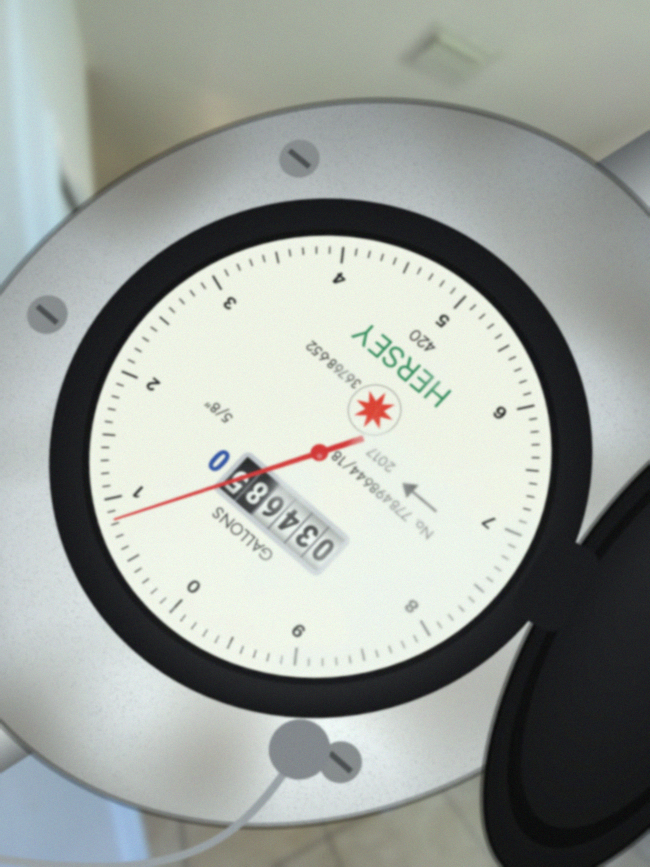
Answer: value=346850.8 unit=gal
